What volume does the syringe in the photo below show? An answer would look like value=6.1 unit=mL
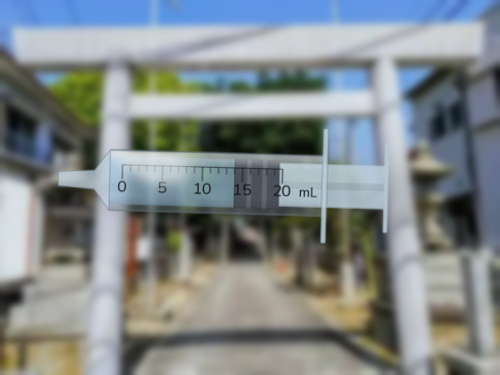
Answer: value=14 unit=mL
